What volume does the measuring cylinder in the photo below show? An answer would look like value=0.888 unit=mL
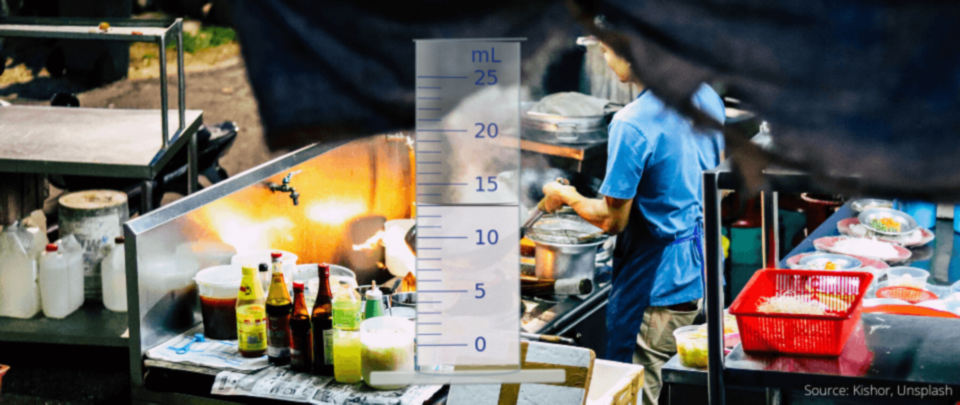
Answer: value=13 unit=mL
